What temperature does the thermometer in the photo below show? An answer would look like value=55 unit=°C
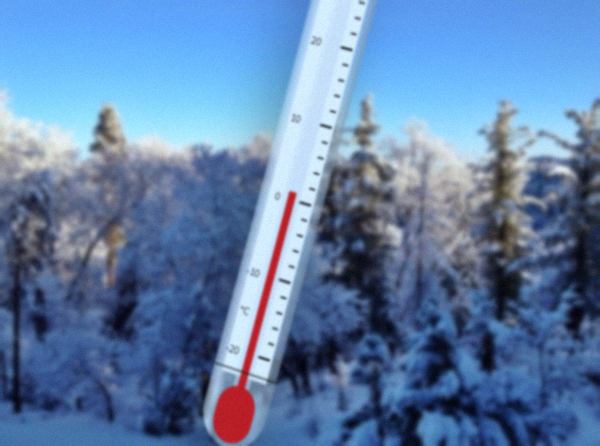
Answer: value=1 unit=°C
